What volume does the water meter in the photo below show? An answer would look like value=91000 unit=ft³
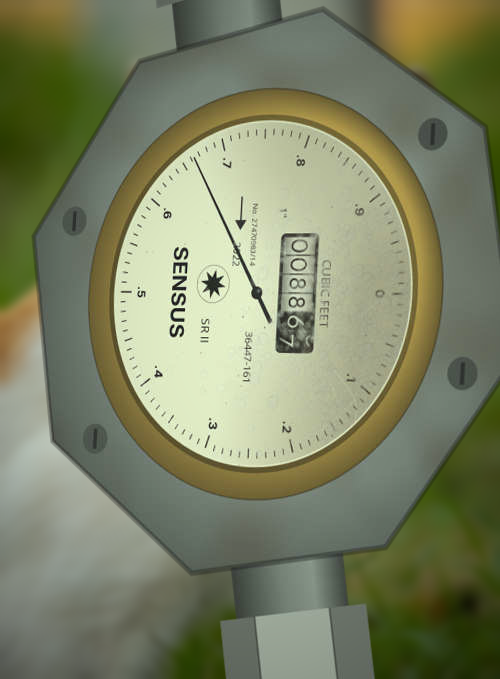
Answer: value=8866.66 unit=ft³
